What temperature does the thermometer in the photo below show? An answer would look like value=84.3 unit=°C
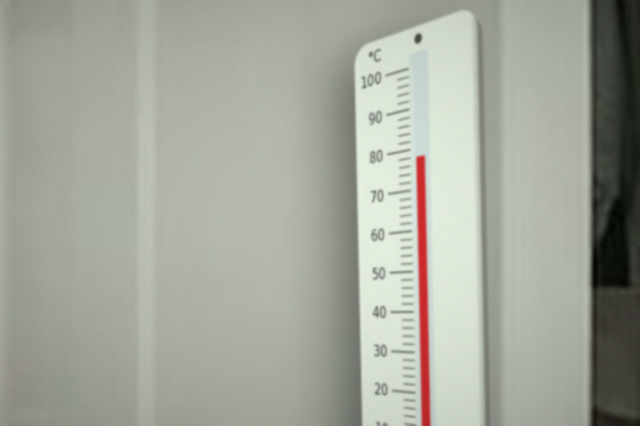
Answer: value=78 unit=°C
